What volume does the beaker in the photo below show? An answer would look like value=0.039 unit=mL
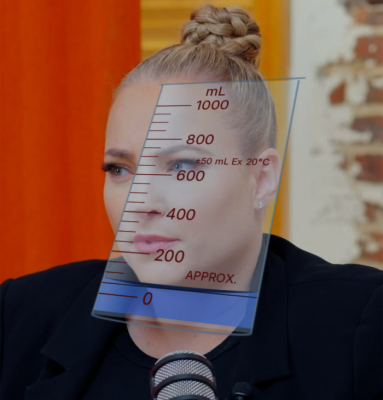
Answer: value=50 unit=mL
